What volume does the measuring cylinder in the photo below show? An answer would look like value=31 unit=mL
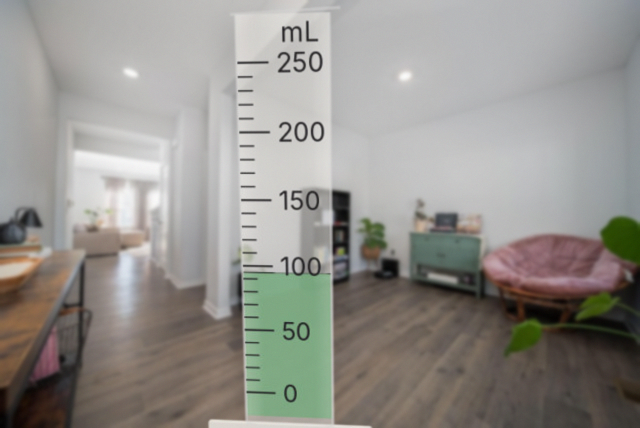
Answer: value=95 unit=mL
